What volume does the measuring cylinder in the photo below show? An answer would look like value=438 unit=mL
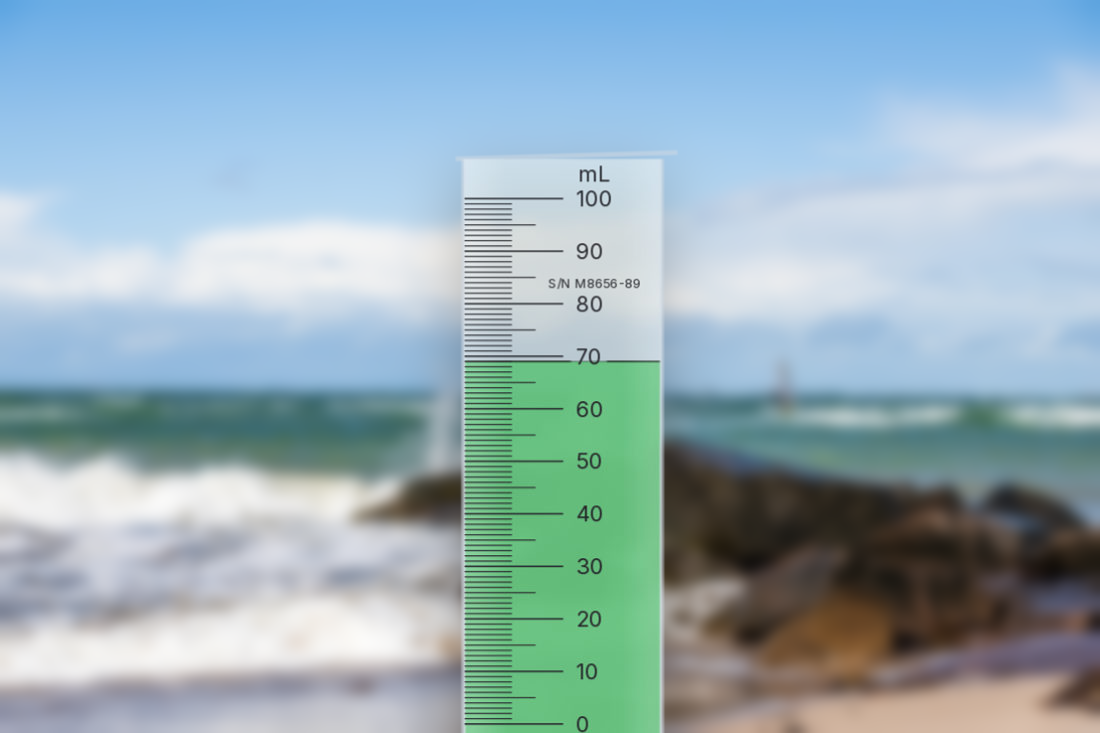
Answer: value=69 unit=mL
